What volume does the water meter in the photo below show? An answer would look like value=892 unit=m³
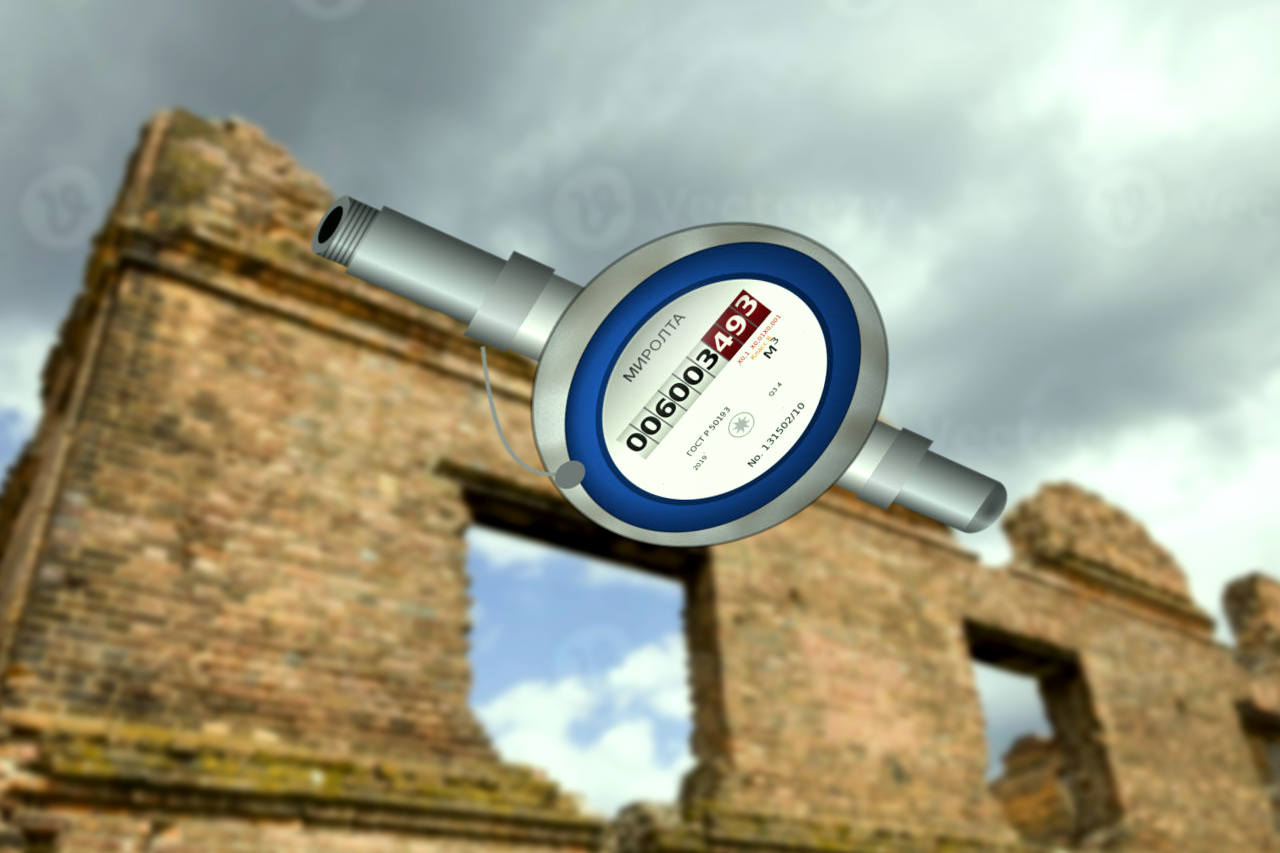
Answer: value=6003.493 unit=m³
